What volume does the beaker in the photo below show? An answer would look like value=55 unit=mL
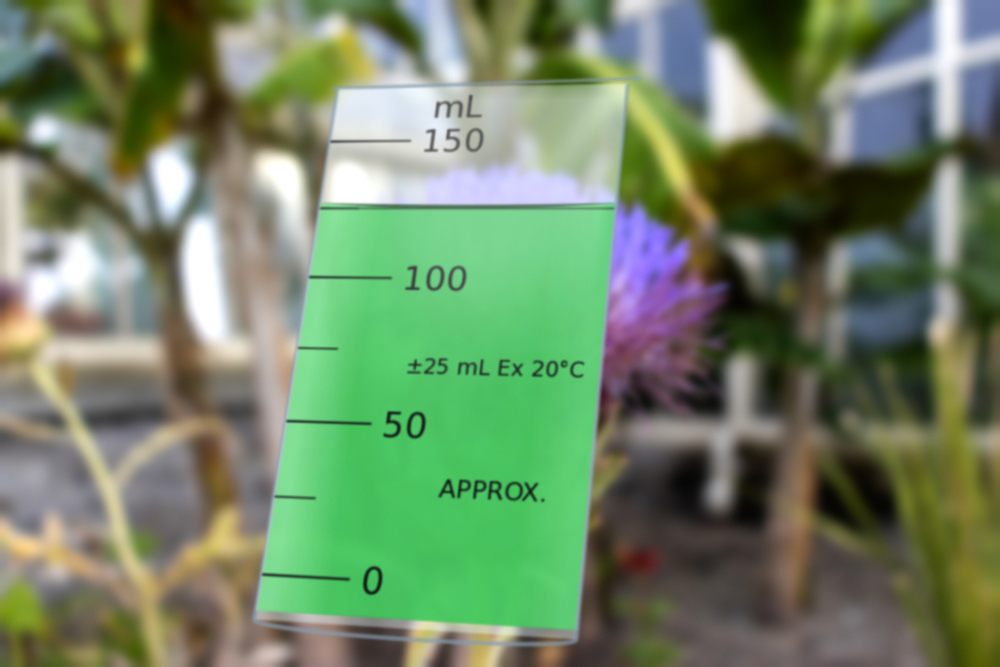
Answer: value=125 unit=mL
